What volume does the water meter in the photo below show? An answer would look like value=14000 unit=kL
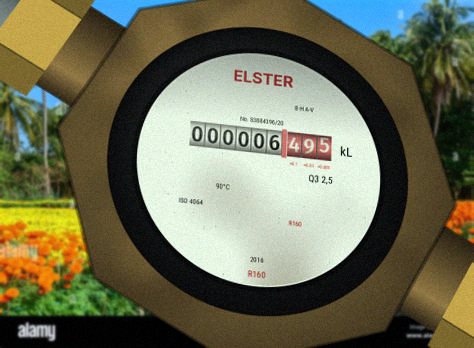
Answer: value=6.495 unit=kL
